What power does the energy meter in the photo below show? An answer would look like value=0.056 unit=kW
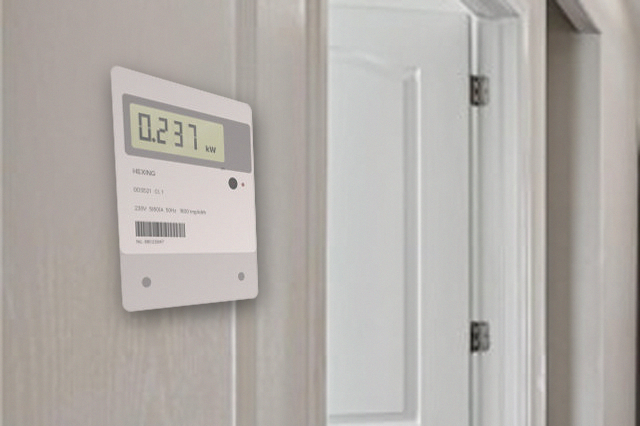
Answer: value=0.237 unit=kW
